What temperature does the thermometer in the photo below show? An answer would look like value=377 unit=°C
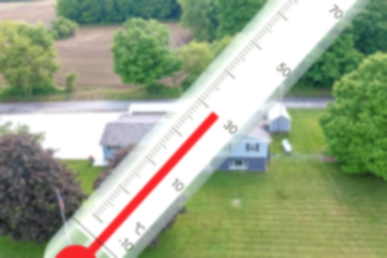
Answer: value=30 unit=°C
